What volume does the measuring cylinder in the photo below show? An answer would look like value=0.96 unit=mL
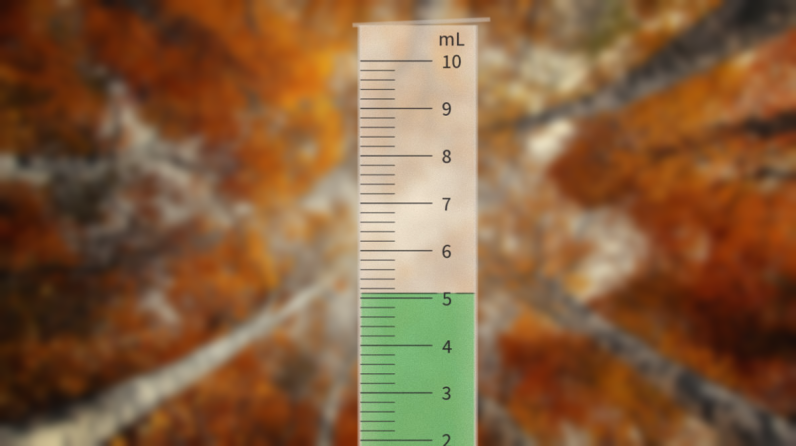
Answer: value=5.1 unit=mL
